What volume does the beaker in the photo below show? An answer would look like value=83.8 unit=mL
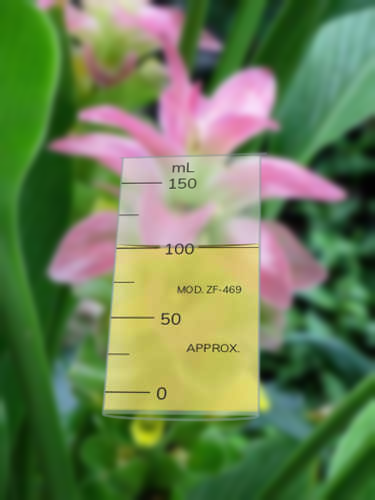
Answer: value=100 unit=mL
